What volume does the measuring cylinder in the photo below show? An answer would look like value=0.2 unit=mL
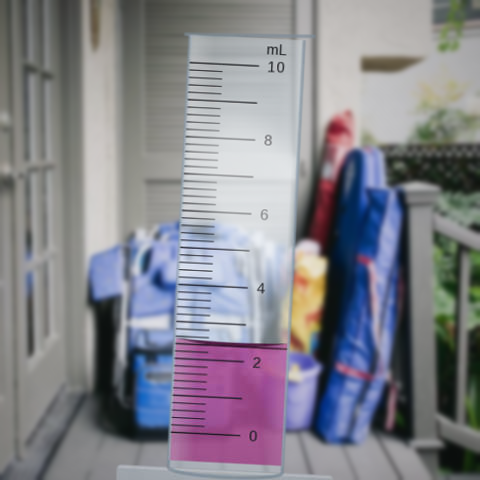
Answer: value=2.4 unit=mL
